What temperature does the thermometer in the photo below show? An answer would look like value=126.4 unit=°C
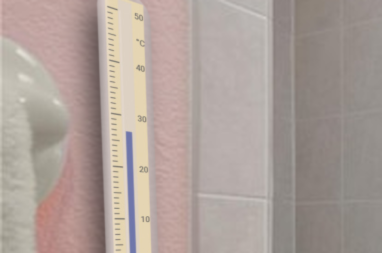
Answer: value=27 unit=°C
